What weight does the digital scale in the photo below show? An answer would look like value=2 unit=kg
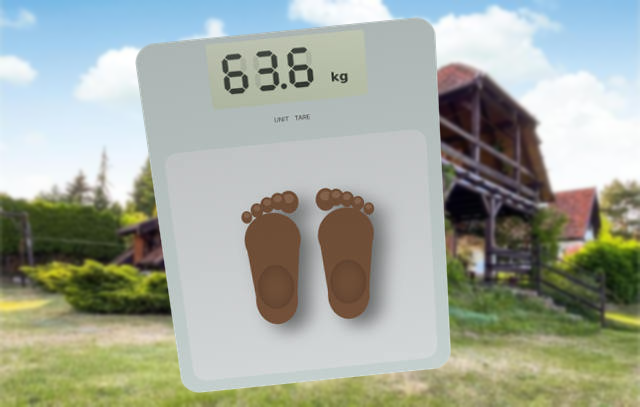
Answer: value=63.6 unit=kg
